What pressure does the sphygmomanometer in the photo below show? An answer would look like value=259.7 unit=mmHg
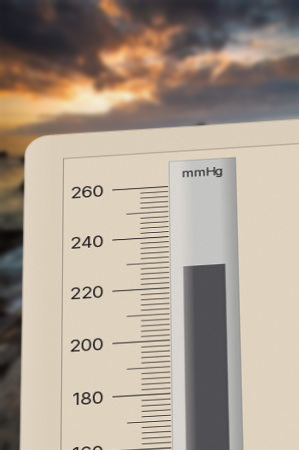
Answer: value=228 unit=mmHg
